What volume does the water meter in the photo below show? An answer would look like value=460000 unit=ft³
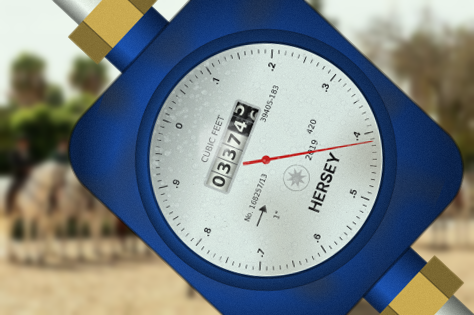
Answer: value=33745.41 unit=ft³
